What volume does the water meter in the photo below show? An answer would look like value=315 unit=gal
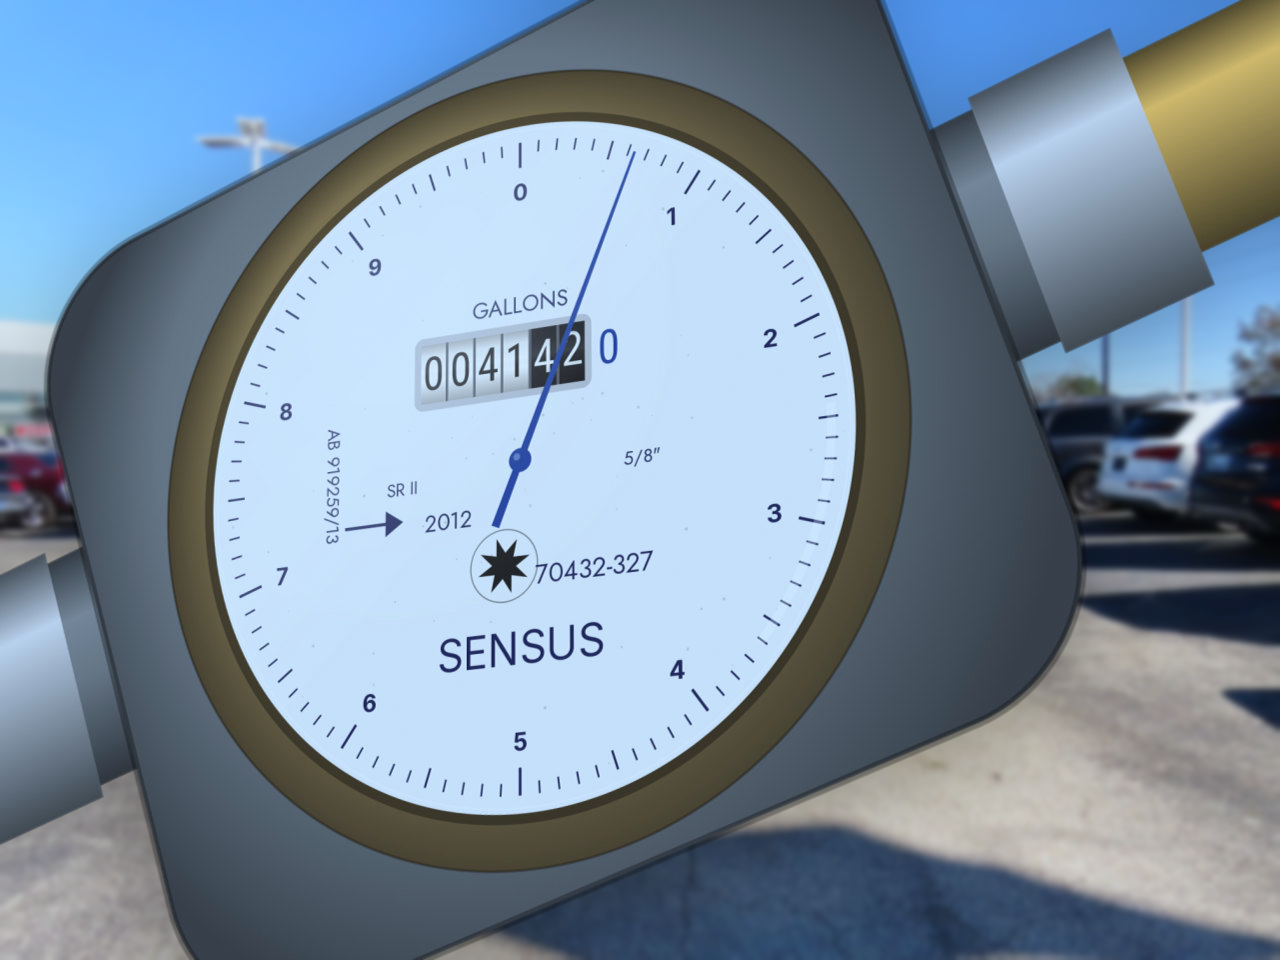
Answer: value=41420.6 unit=gal
